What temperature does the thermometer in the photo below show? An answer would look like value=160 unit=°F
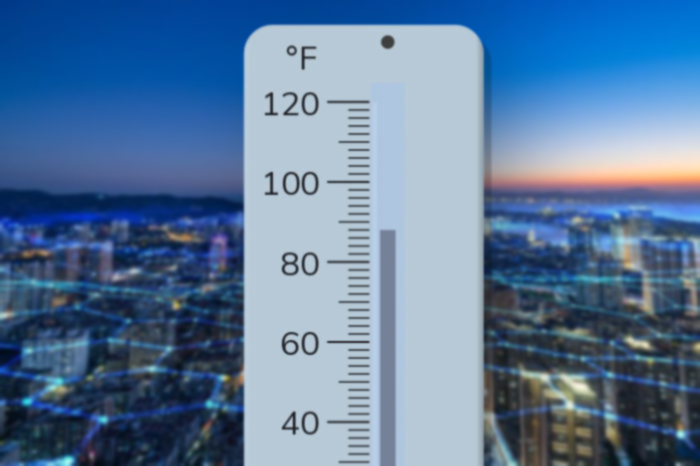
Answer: value=88 unit=°F
